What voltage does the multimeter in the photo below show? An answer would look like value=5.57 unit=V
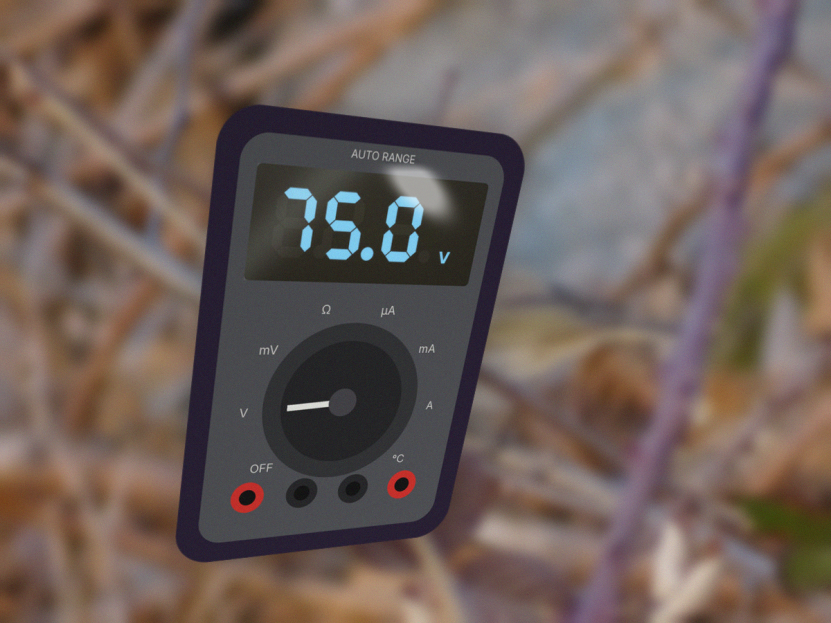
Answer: value=75.0 unit=V
